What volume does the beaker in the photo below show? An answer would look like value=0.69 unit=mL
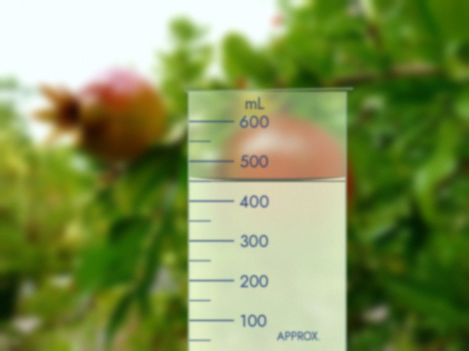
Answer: value=450 unit=mL
